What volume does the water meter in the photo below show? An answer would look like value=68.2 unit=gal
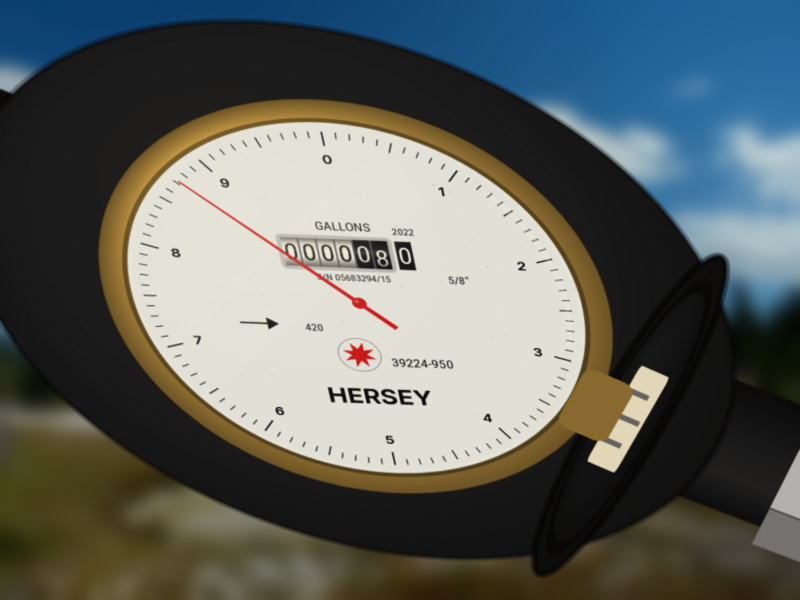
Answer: value=78.7 unit=gal
